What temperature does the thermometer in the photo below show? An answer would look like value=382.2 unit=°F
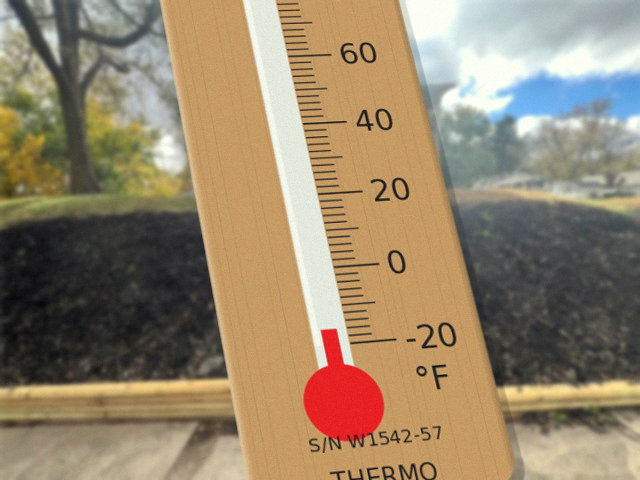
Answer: value=-16 unit=°F
